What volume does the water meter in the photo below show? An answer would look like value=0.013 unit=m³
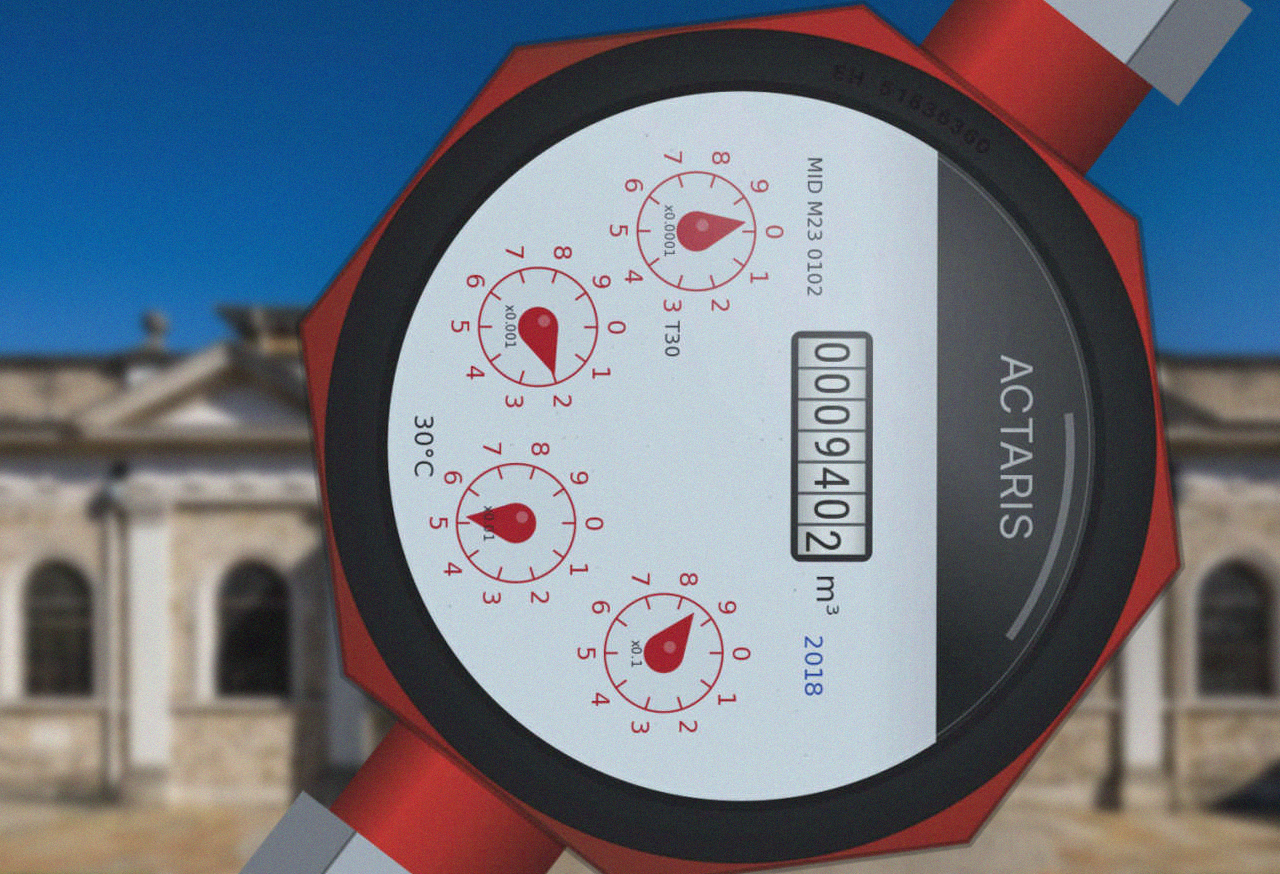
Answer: value=9401.8519 unit=m³
